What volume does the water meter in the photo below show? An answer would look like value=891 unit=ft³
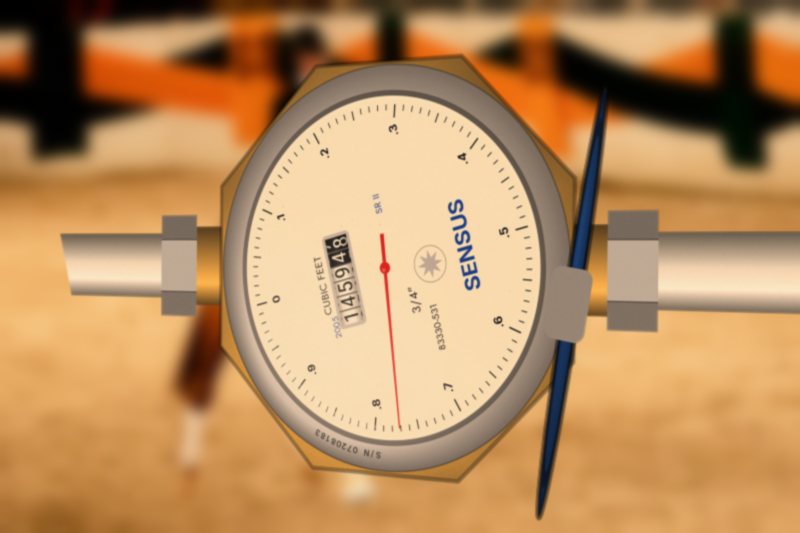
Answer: value=145947.77 unit=ft³
